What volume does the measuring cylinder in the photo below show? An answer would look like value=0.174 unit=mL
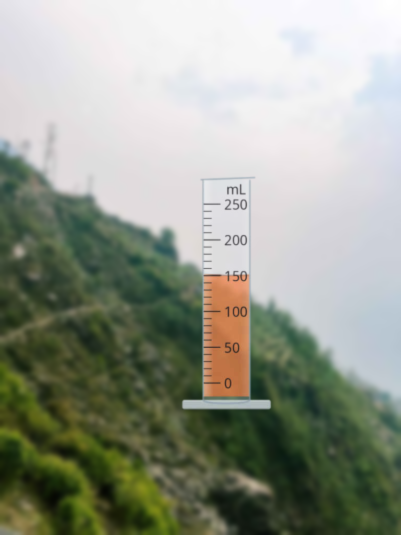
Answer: value=150 unit=mL
